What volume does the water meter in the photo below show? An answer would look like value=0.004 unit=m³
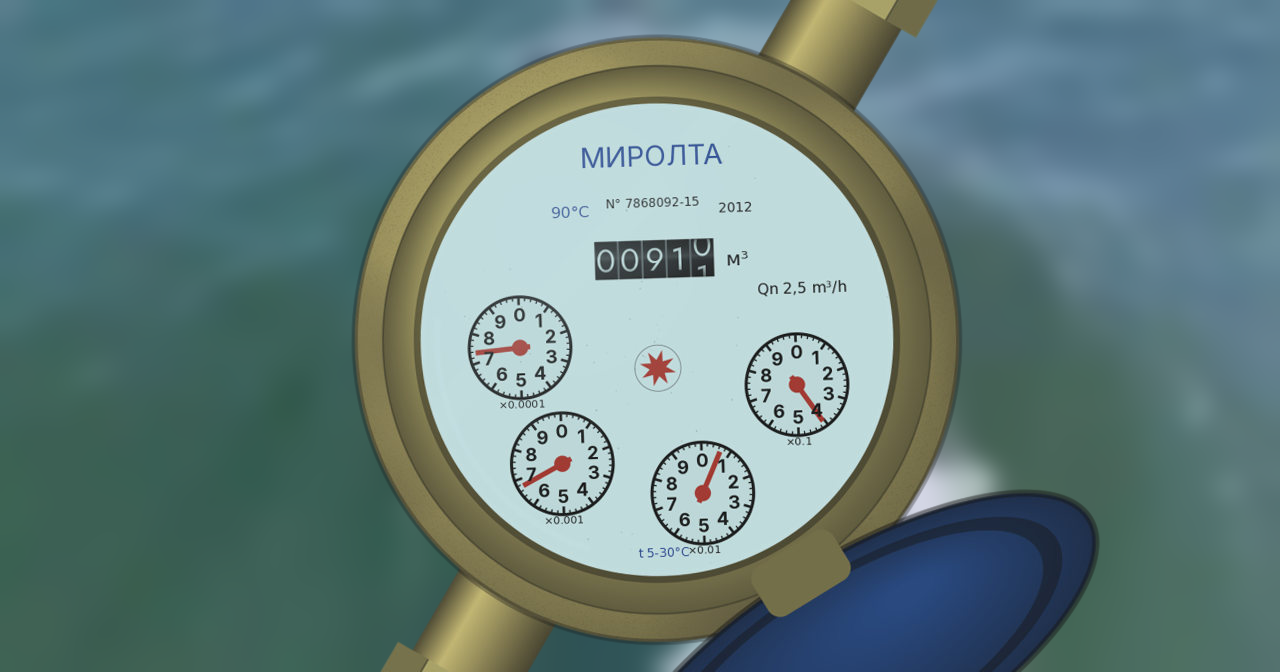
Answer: value=910.4067 unit=m³
